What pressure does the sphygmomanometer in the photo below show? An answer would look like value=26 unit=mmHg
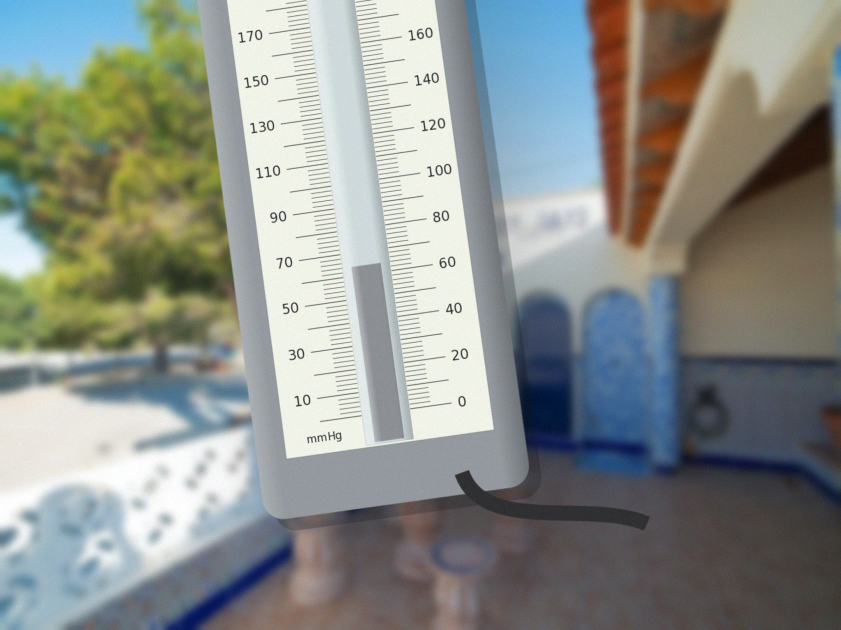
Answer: value=64 unit=mmHg
